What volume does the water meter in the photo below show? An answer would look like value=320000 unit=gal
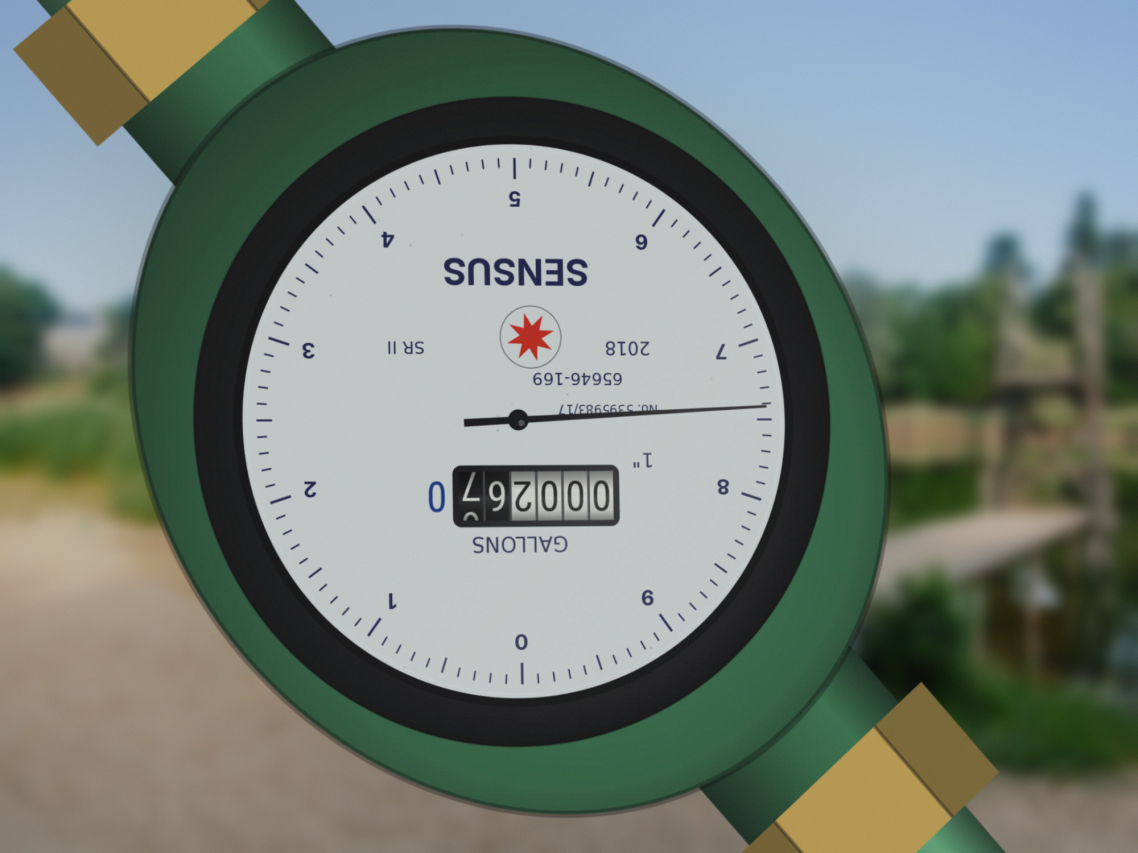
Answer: value=2667.4 unit=gal
